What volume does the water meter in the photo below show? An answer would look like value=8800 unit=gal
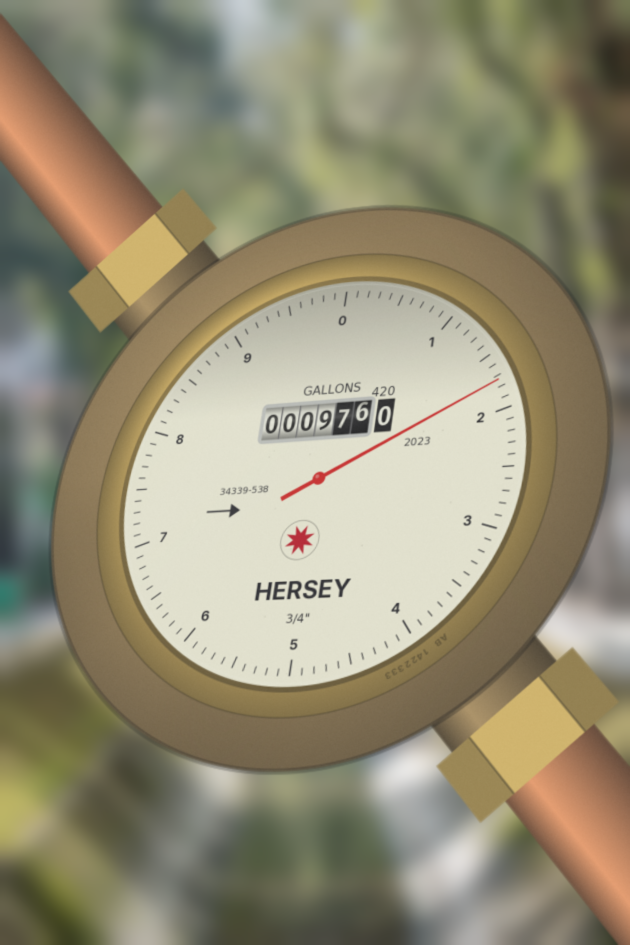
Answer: value=9761.7 unit=gal
